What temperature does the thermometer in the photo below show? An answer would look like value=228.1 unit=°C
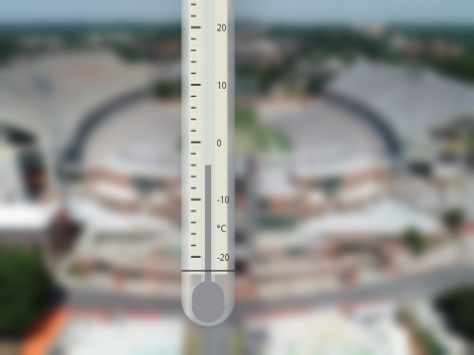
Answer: value=-4 unit=°C
